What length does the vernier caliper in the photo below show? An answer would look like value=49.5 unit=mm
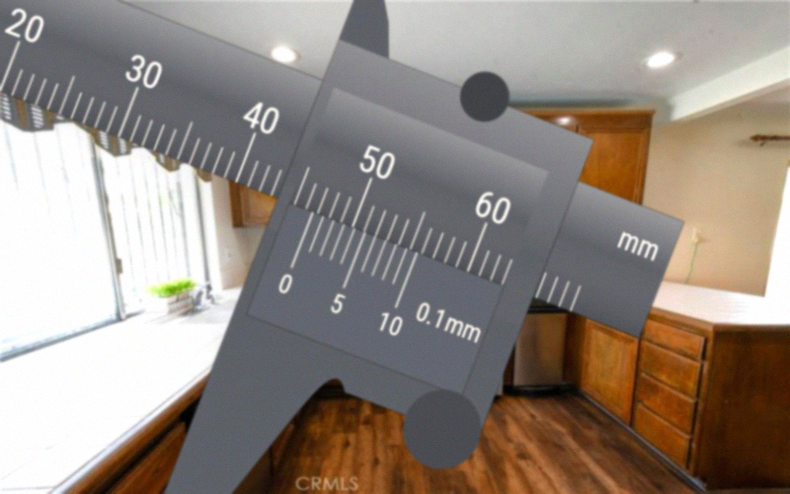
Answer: value=46.6 unit=mm
